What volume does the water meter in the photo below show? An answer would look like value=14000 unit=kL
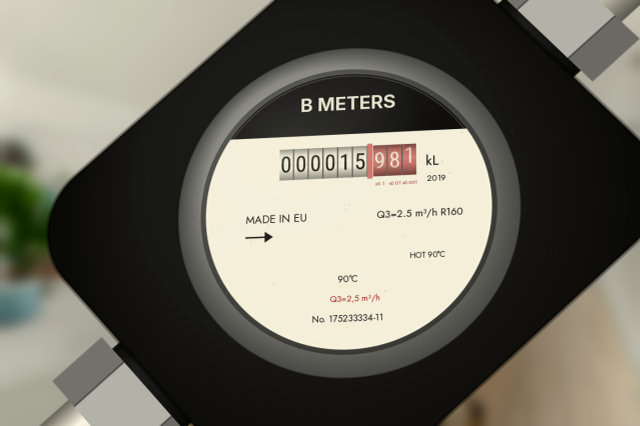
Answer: value=15.981 unit=kL
